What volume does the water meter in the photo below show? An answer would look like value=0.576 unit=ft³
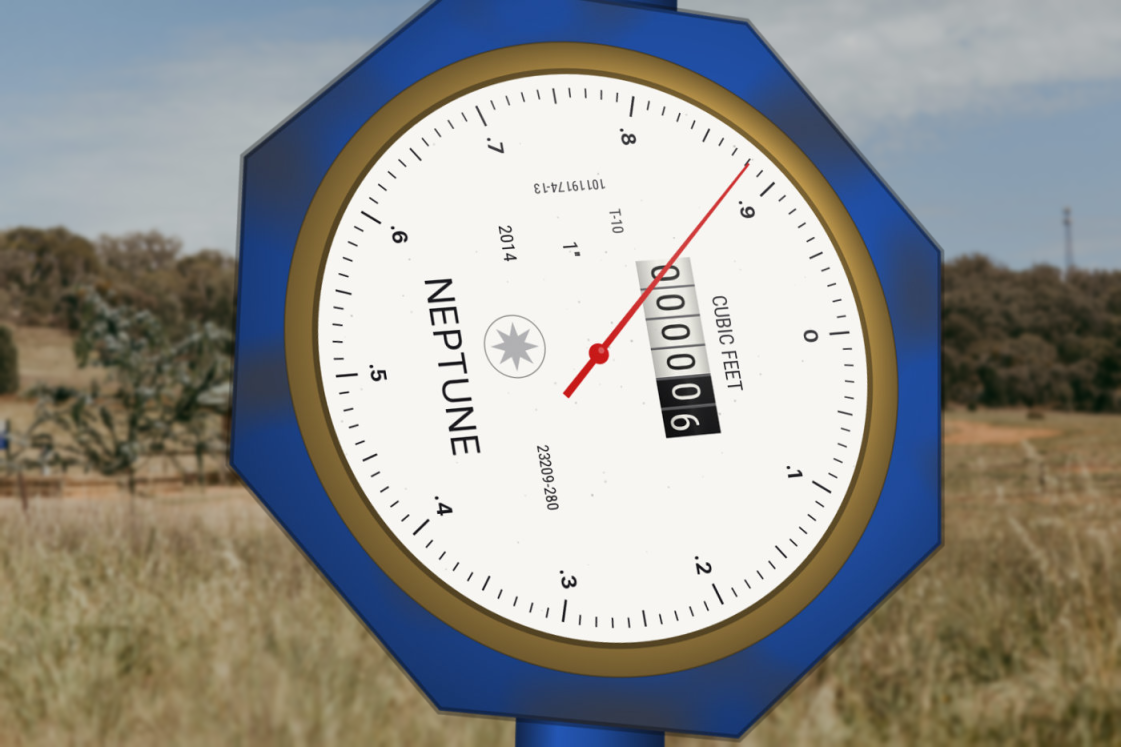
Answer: value=5.88 unit=ft³
